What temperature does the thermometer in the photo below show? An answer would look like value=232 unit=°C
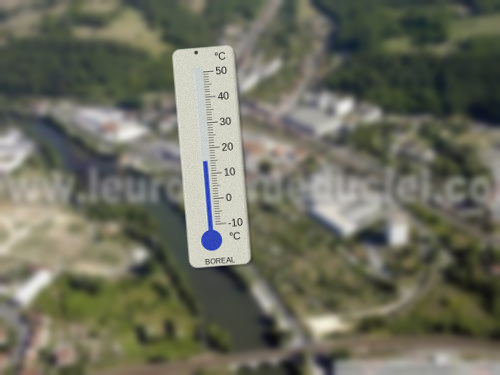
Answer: value=15 unit=°C
